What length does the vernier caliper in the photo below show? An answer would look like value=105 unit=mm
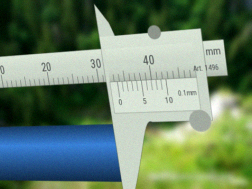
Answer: value=33.6 unit=mm
